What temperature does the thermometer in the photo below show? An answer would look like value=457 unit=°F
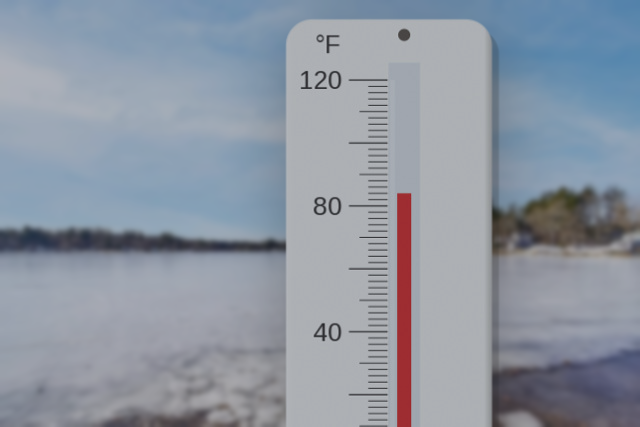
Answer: value=84 unit=°F
